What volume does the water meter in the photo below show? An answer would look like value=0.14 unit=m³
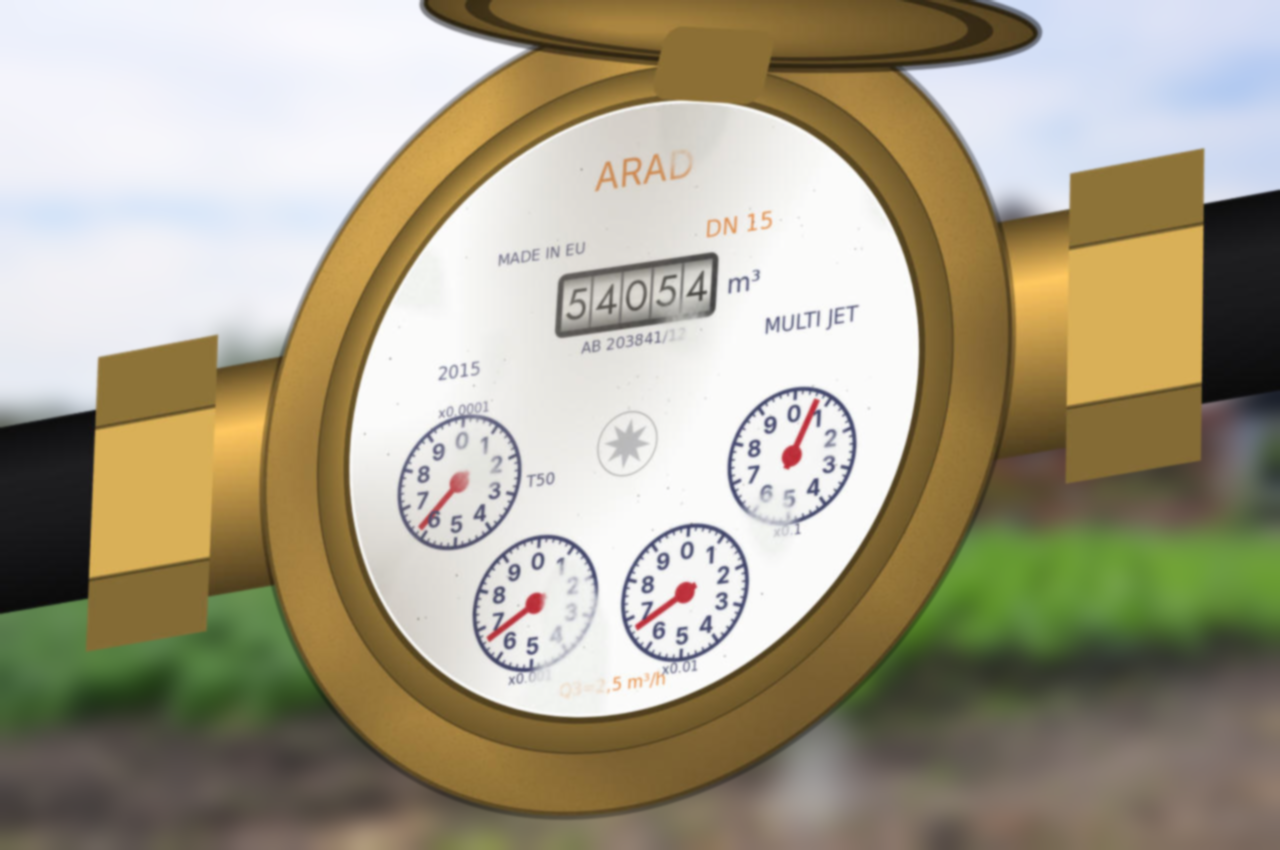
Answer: value=54054.0666 unit=m³
